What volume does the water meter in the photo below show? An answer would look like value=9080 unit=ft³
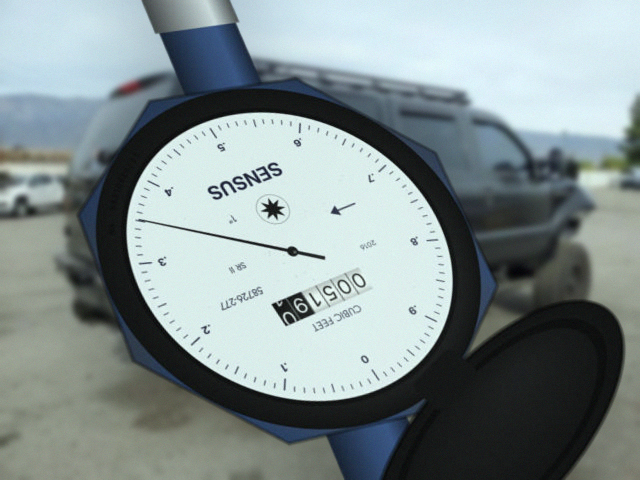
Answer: value=5190.35 unit=ft³
